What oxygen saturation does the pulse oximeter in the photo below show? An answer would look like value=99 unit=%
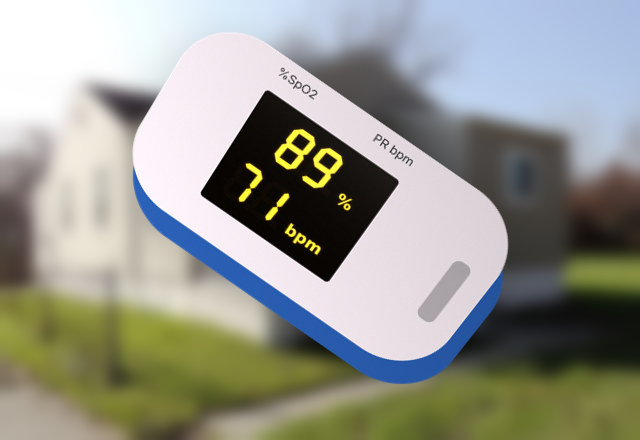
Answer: value=89 unit=%
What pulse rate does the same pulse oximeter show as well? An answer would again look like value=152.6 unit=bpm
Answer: value=71 unit=bpm
